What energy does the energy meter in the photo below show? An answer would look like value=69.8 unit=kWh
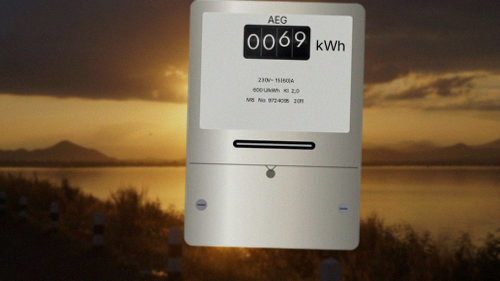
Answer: value=69 unit=kWh
